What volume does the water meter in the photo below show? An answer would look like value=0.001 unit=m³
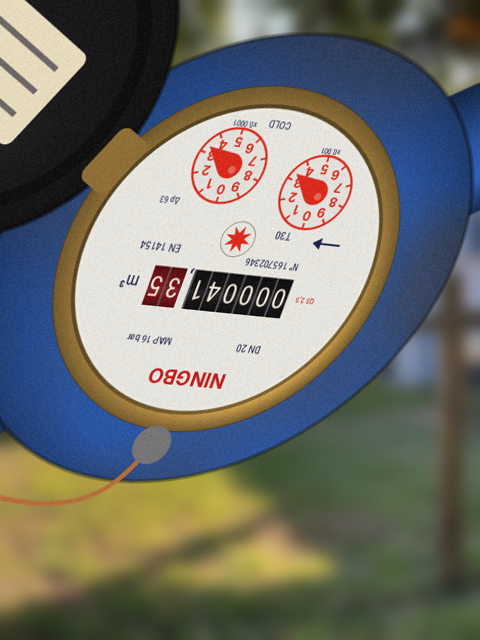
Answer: value=41.3533 unit=m³
